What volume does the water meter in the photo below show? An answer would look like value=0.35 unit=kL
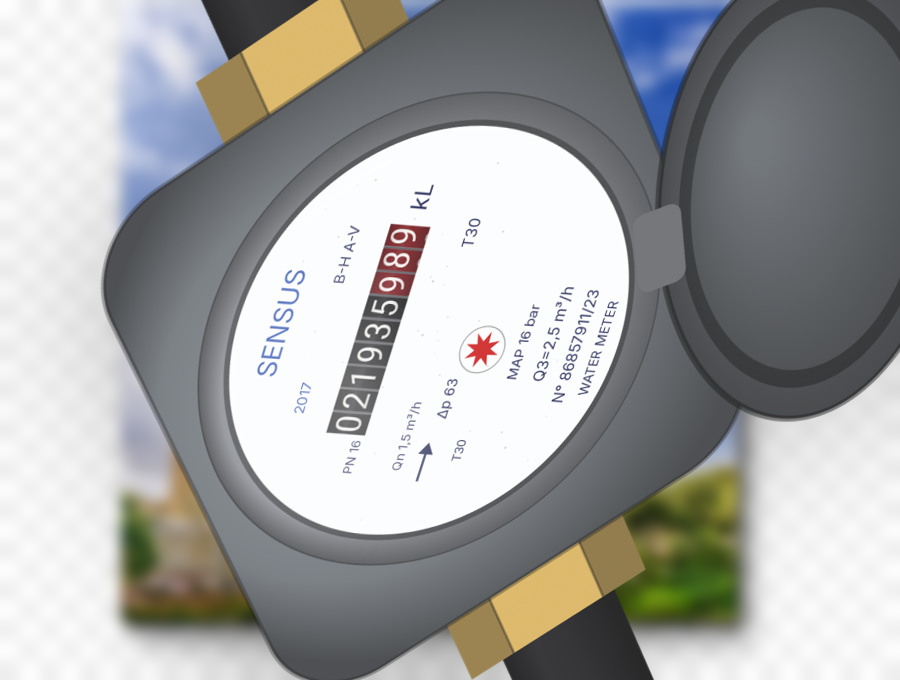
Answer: value=21935.989 unit=kL
